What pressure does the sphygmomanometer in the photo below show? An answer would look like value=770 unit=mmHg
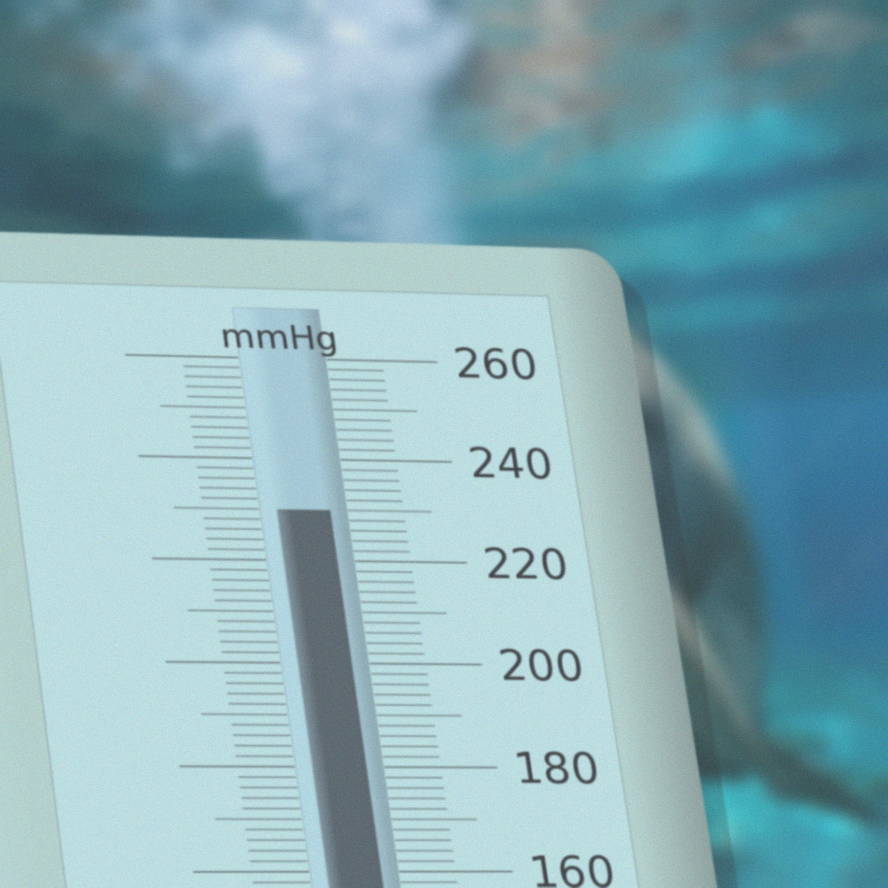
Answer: value=230 unit=mmHg
